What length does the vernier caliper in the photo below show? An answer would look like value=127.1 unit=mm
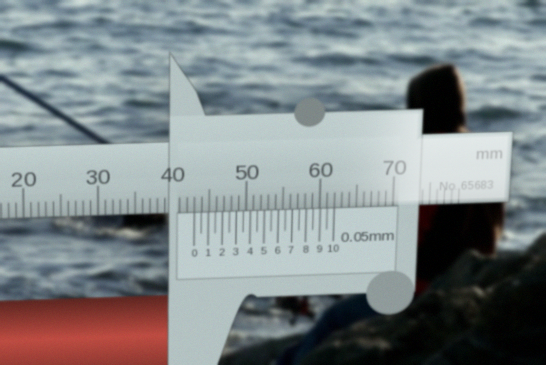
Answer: value=43.0 unit=mm
